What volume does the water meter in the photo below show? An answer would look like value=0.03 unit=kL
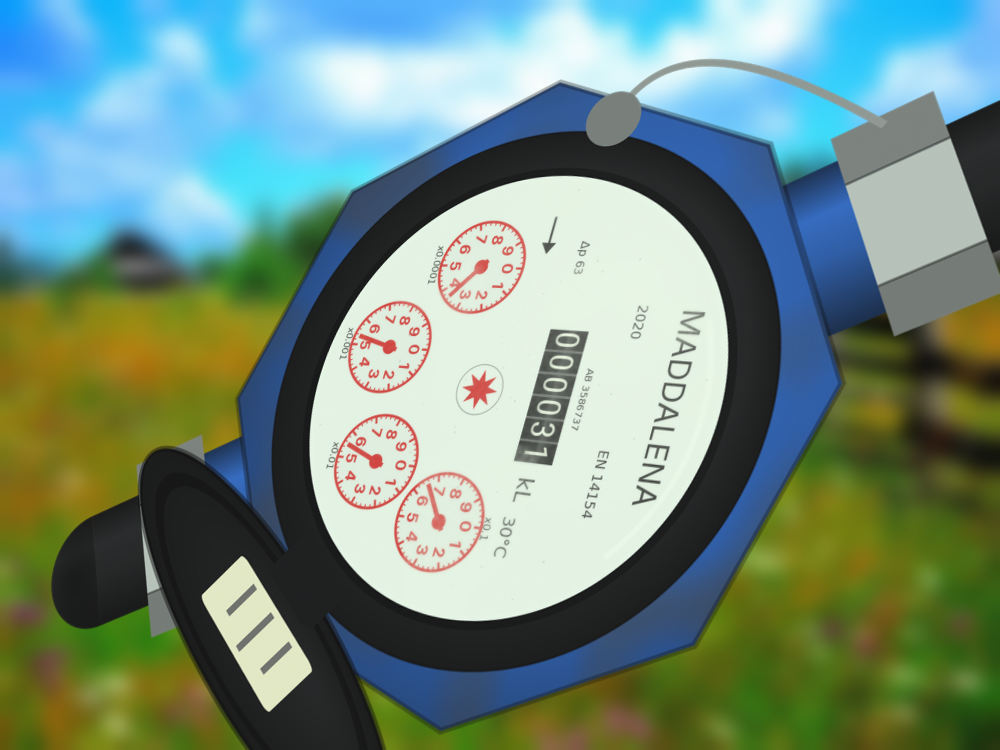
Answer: value=31.6553 unit=kL
